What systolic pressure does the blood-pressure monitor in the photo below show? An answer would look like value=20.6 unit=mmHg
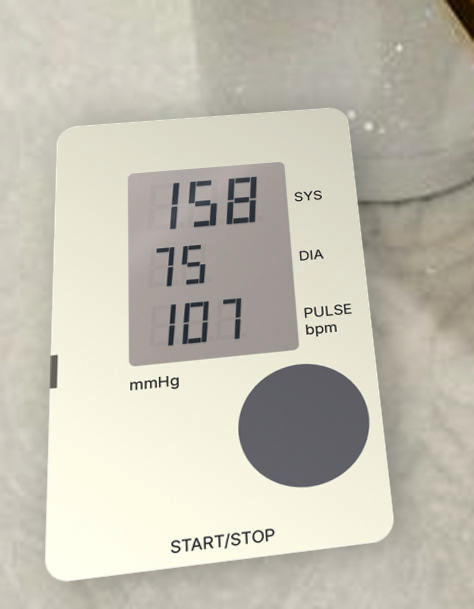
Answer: value=158 unit=mmHg
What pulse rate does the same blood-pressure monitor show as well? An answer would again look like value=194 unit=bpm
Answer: value=107 unit=bpm
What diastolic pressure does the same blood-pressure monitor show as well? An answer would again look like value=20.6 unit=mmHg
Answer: value=75 unit=mmHg
